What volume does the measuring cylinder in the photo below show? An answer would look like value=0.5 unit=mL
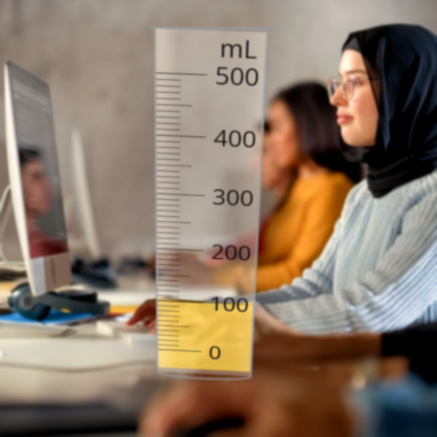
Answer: value=100 unit=mL
